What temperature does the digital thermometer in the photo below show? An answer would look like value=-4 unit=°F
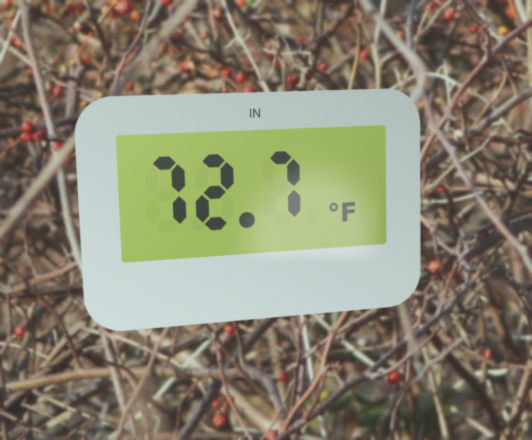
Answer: value=72.7 unit=°F
